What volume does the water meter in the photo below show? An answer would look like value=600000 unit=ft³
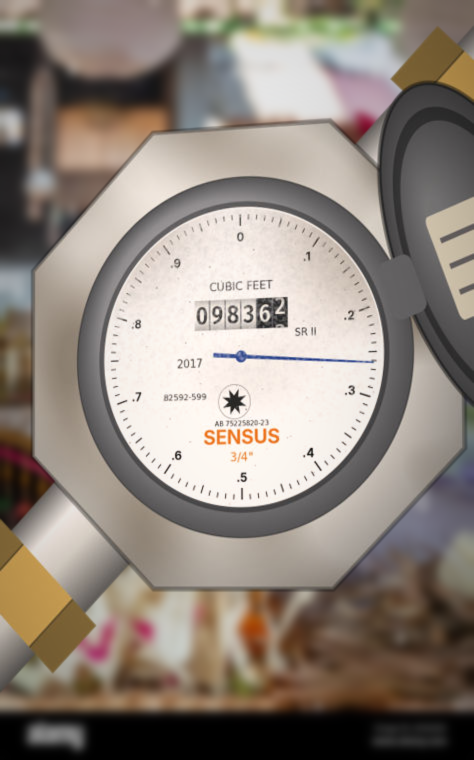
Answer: value=98362.26 unit=ft³
